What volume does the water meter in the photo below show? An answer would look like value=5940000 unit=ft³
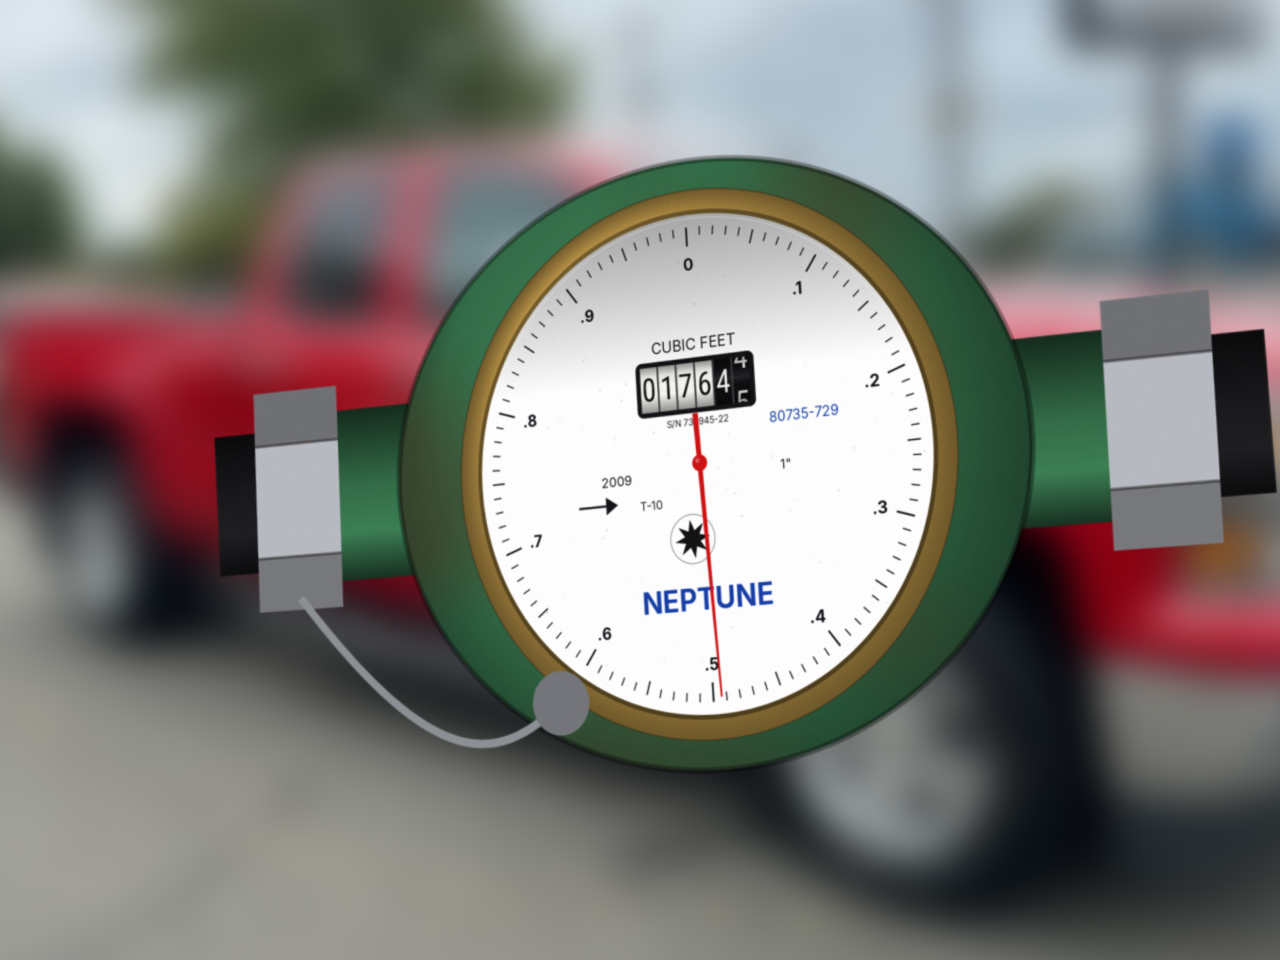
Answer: value=17644.49 unit=ft³
